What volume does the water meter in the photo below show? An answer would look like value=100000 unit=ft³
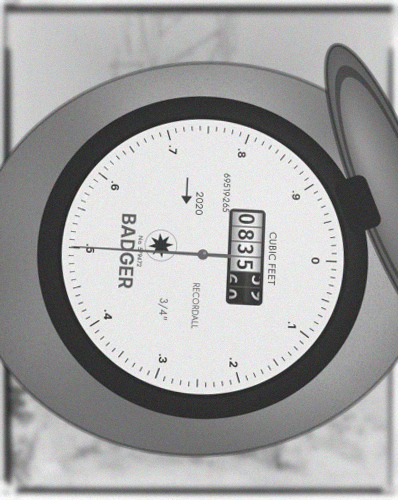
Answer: value=83559.50 unit=ft³
